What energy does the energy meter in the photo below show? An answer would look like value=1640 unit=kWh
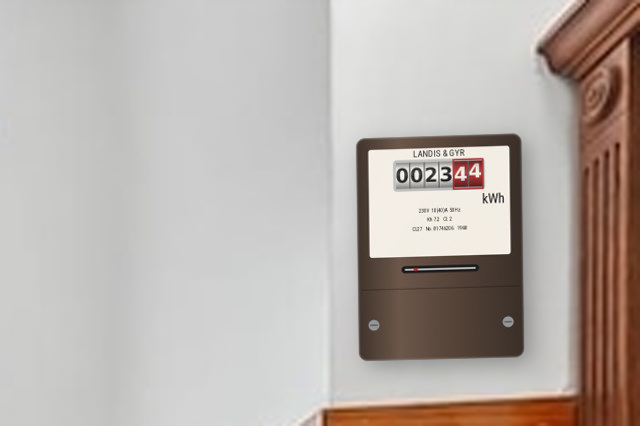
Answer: value=23.44 unit=kWh
